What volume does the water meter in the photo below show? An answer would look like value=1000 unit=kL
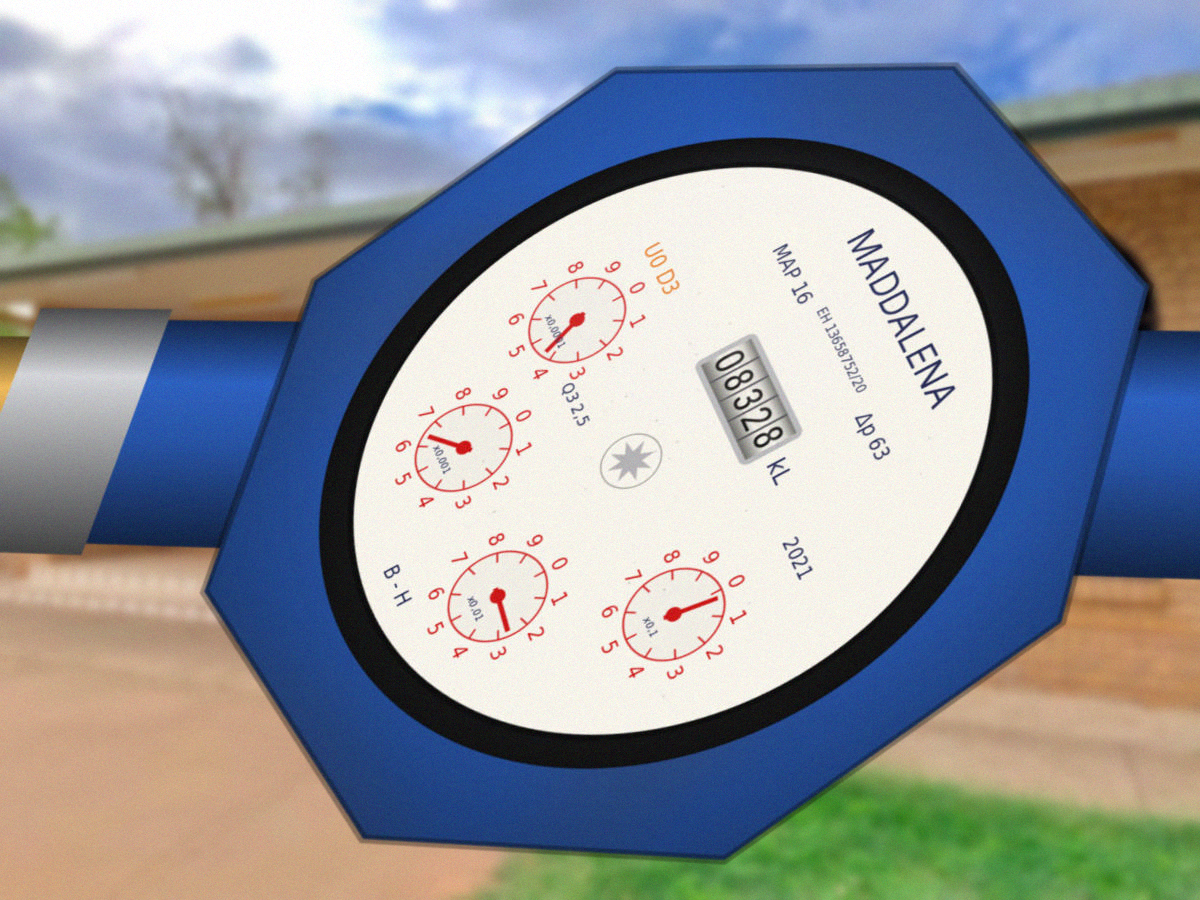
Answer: value=8328.0264 unit=kL
